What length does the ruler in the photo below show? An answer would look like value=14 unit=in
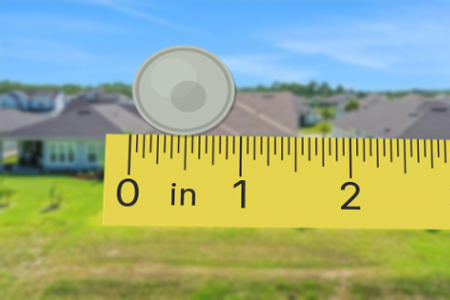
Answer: value=0.9375 unit=in
